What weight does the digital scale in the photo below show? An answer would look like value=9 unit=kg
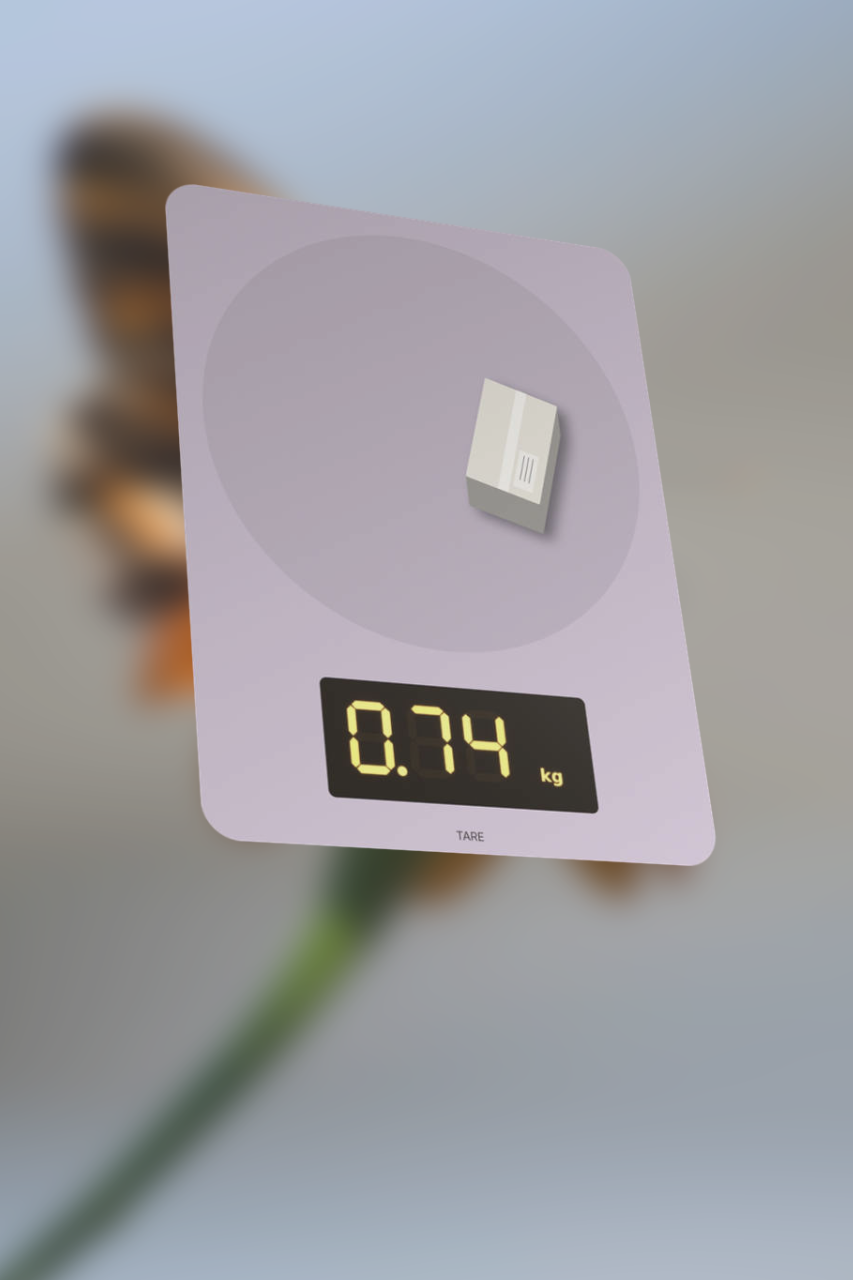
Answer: value=0.74 unit=kg
